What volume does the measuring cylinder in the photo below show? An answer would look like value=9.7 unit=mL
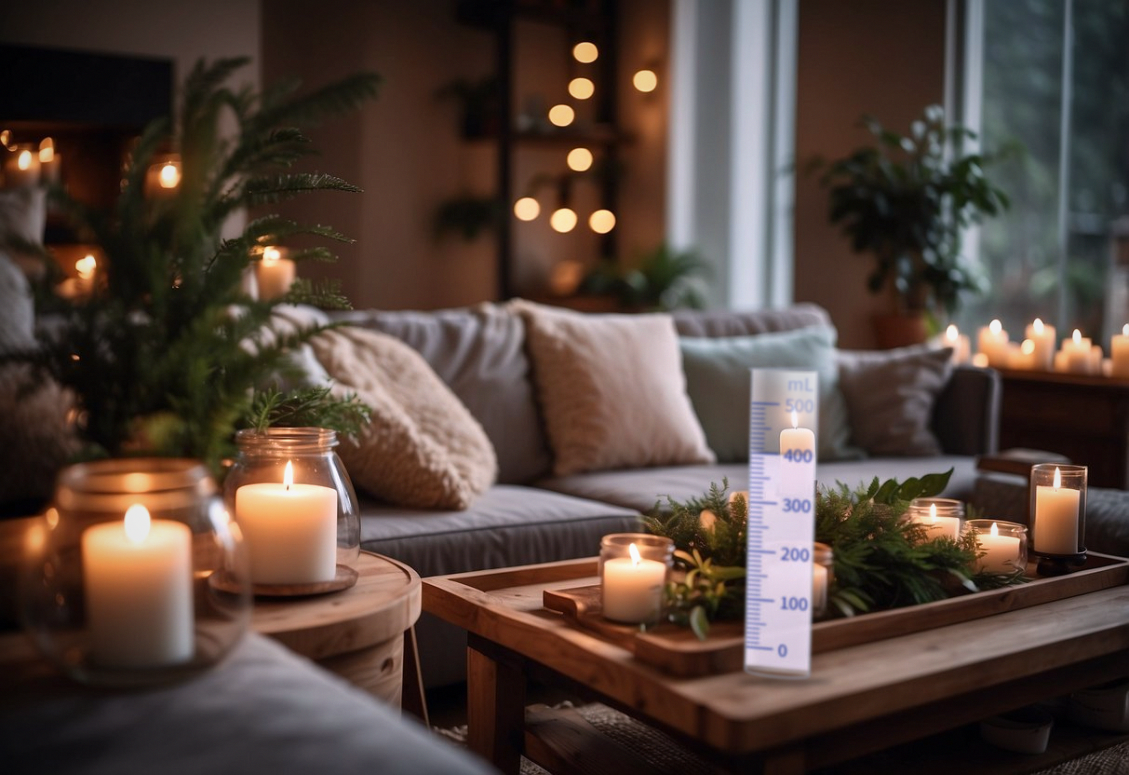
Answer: value=400 unit=mL
